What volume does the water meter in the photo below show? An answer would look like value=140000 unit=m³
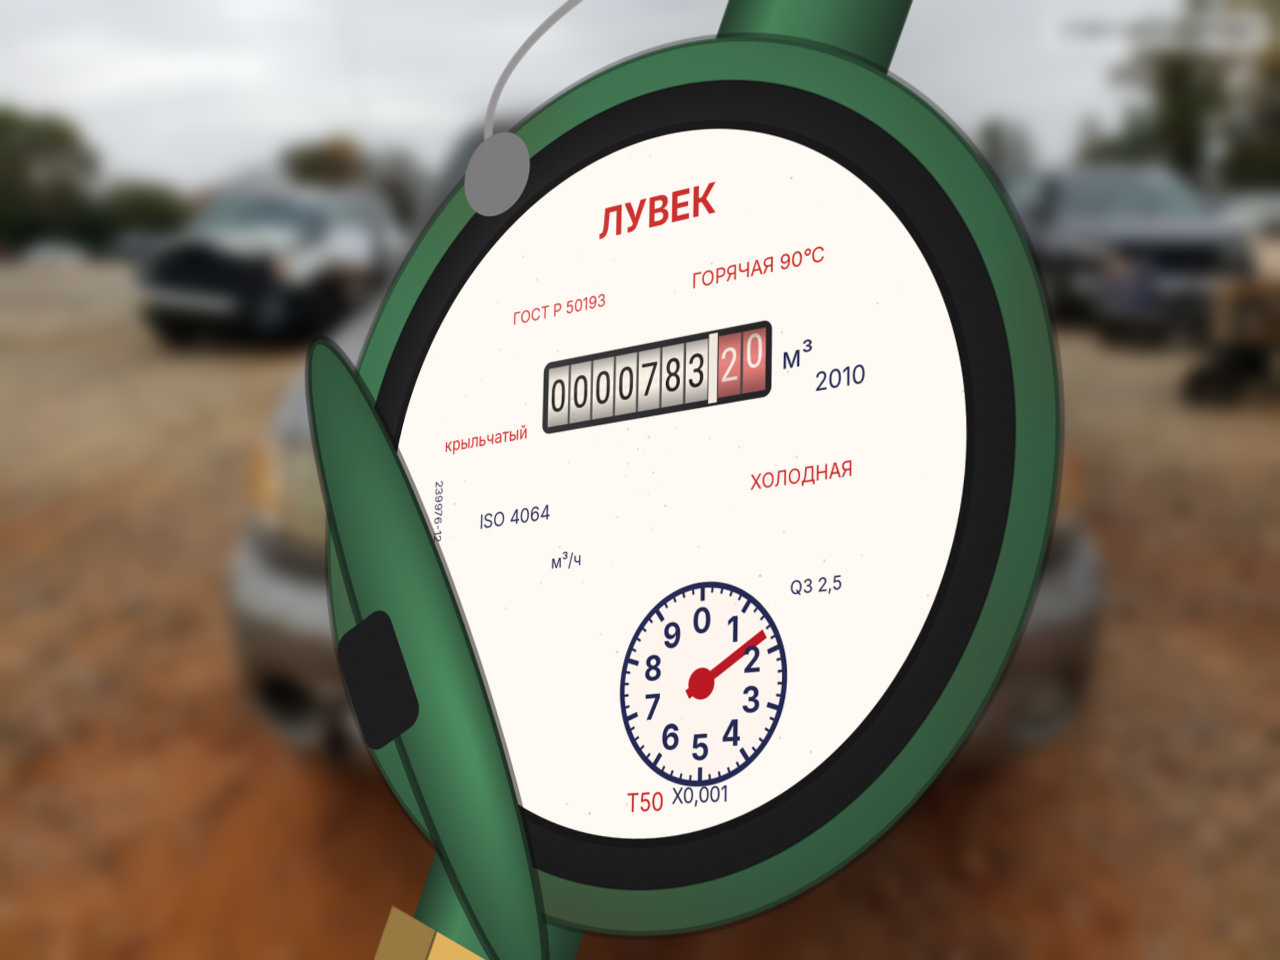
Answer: value=783.201 unit=m³
